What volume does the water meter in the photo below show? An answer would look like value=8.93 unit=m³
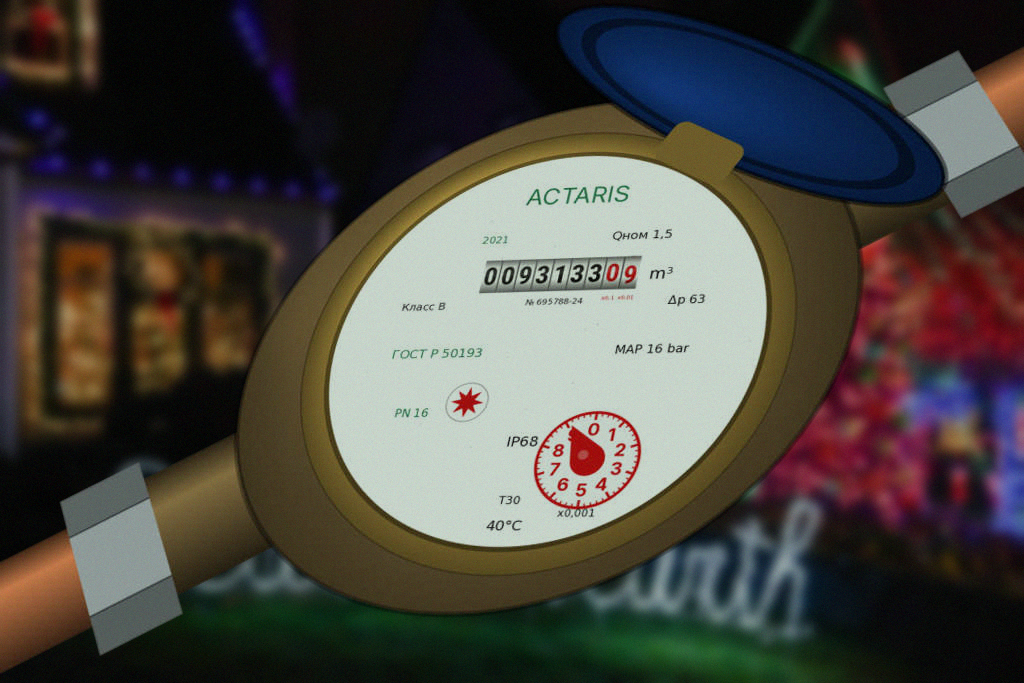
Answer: value=93133.089 unit=m³
